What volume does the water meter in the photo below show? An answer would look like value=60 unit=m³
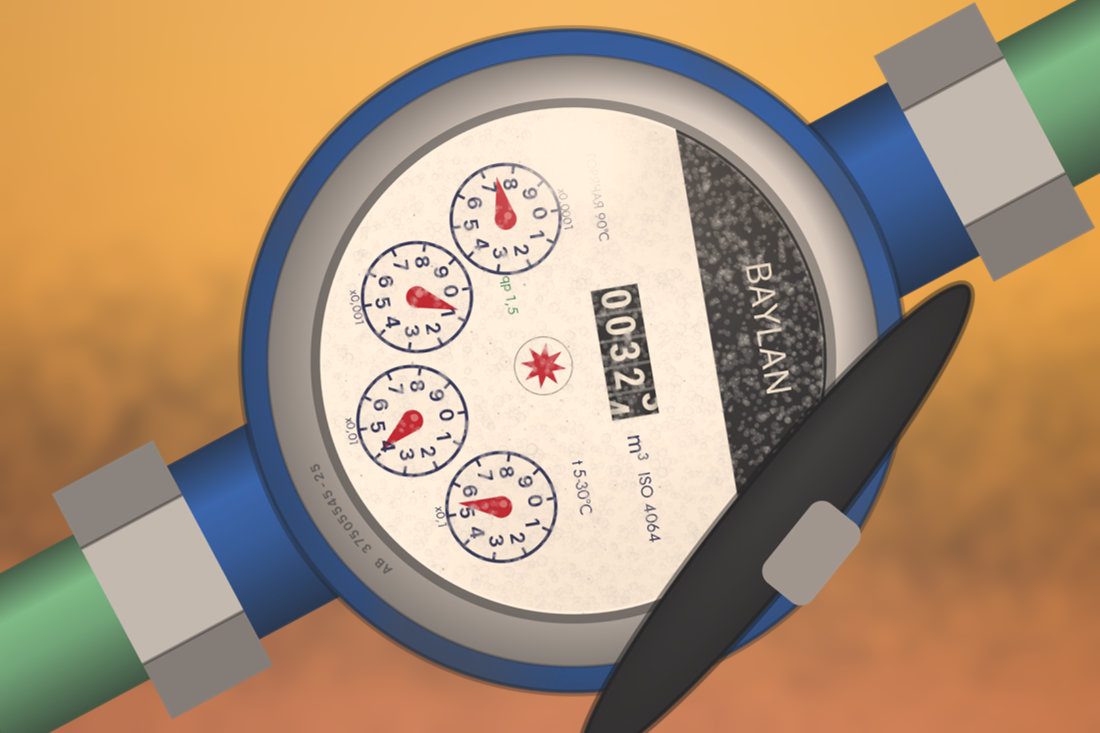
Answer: value=323.5407 unit=m³
